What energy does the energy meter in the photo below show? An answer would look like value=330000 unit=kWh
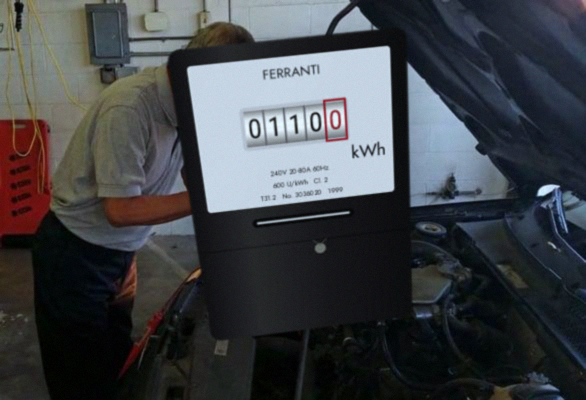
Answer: value=110.0 unit=kWh
